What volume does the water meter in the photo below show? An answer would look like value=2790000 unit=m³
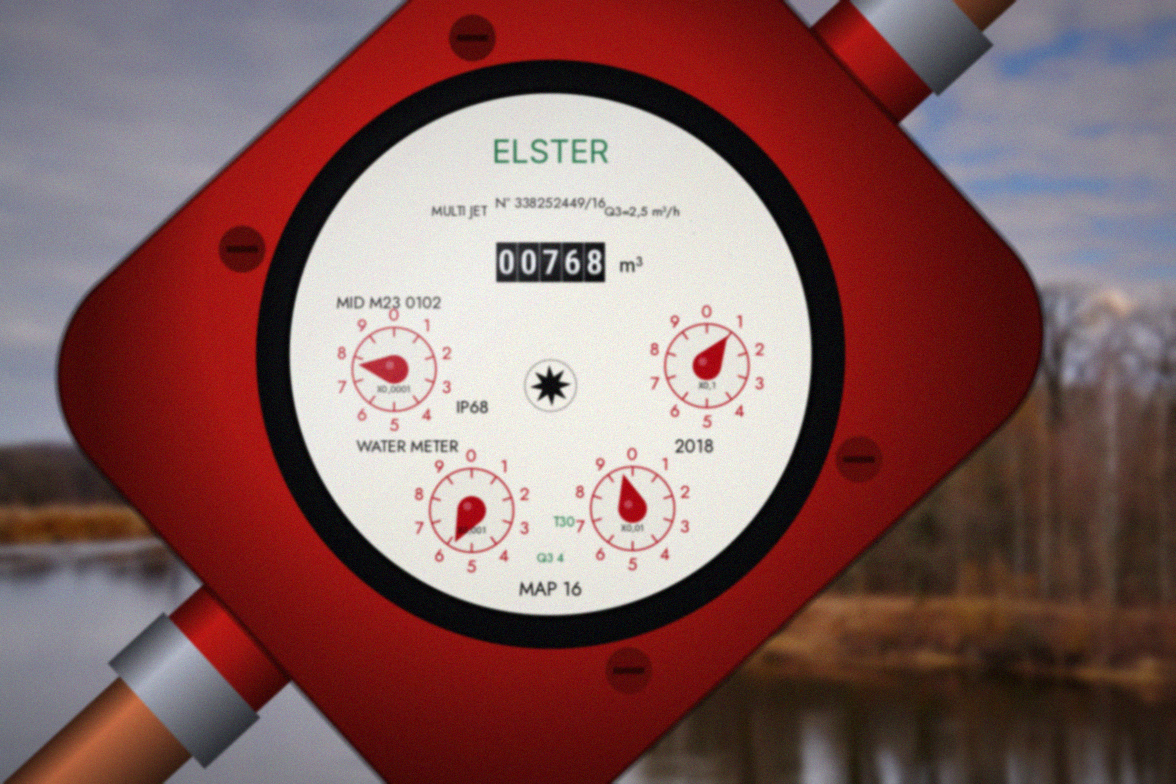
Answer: value=768.0957 unit=m³
